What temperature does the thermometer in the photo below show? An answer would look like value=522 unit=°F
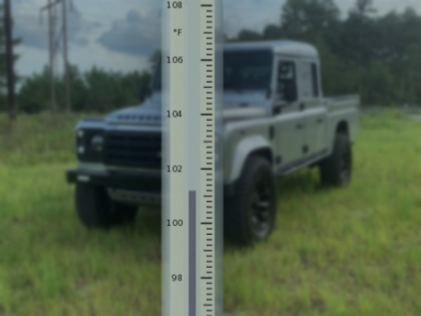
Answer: value=101.2 unit=°F
